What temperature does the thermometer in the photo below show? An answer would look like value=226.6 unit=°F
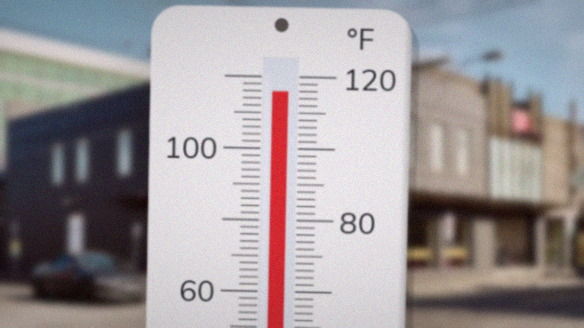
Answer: value=116 unit=°F
